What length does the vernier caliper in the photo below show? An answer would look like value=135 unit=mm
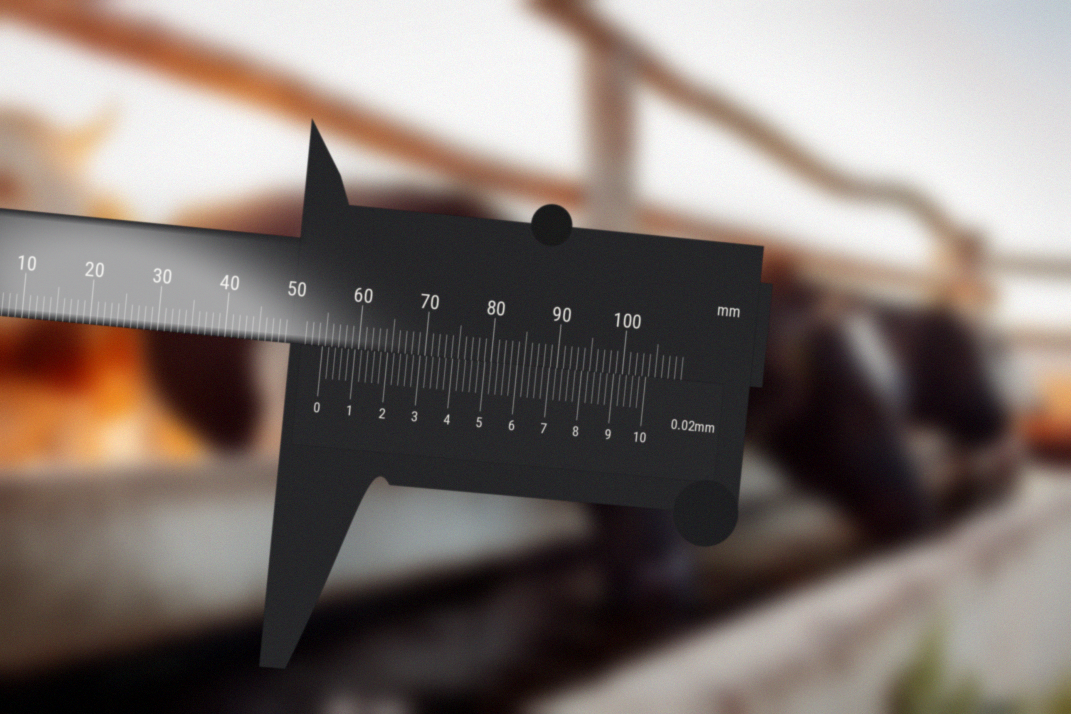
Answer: value=54.6 unit=mm
